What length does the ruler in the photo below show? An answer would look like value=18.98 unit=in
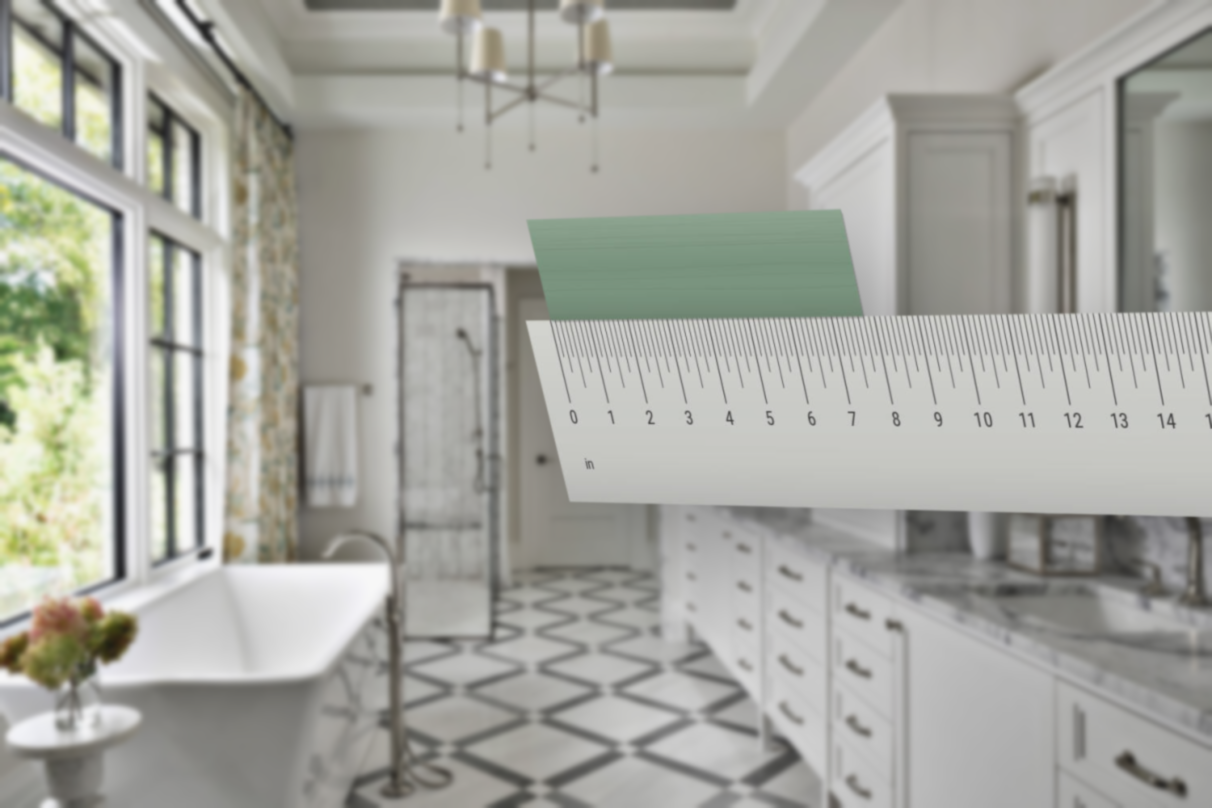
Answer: value=7.75 unit=in
